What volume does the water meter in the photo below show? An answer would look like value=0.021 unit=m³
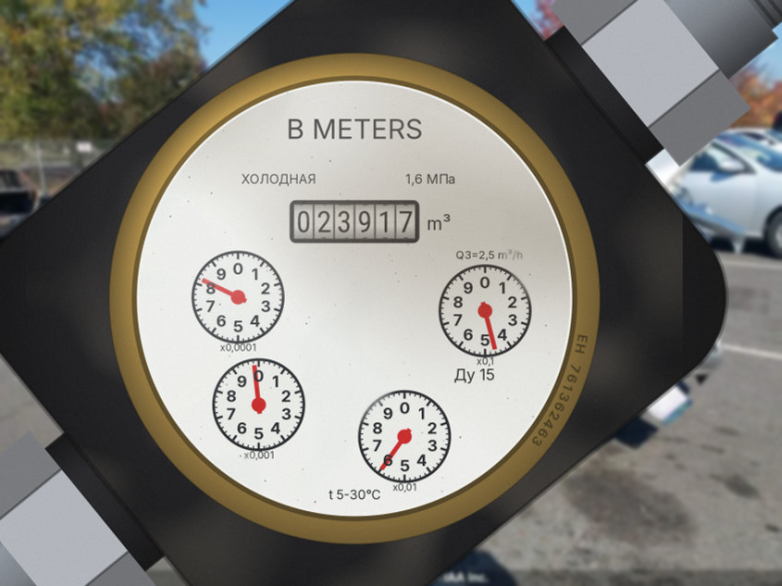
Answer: value=23917.4598 unit=m³
